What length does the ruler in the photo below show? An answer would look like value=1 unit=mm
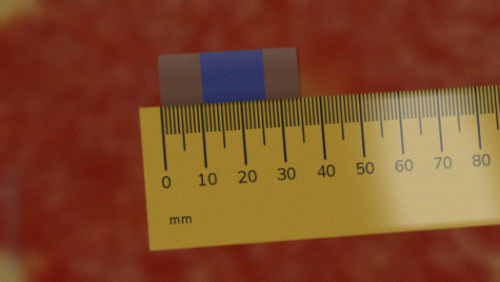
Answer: value=35 unit=mm
